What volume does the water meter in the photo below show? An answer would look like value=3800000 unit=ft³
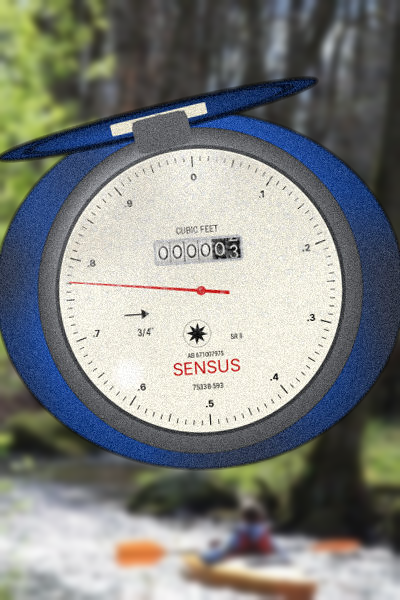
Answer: value=2.77 unit=ft³
